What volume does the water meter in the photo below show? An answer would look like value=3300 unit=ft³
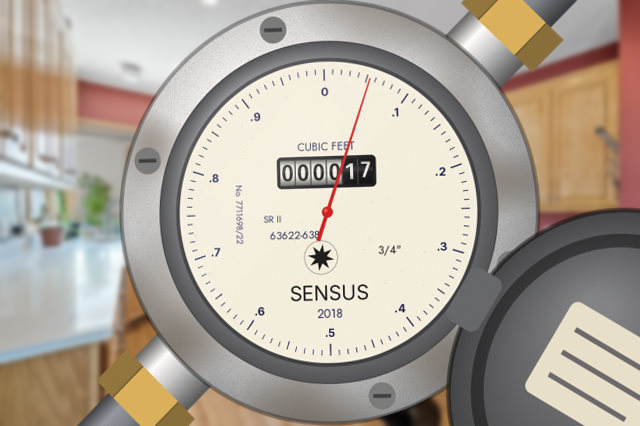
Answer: value=17.05 unit=ft³
